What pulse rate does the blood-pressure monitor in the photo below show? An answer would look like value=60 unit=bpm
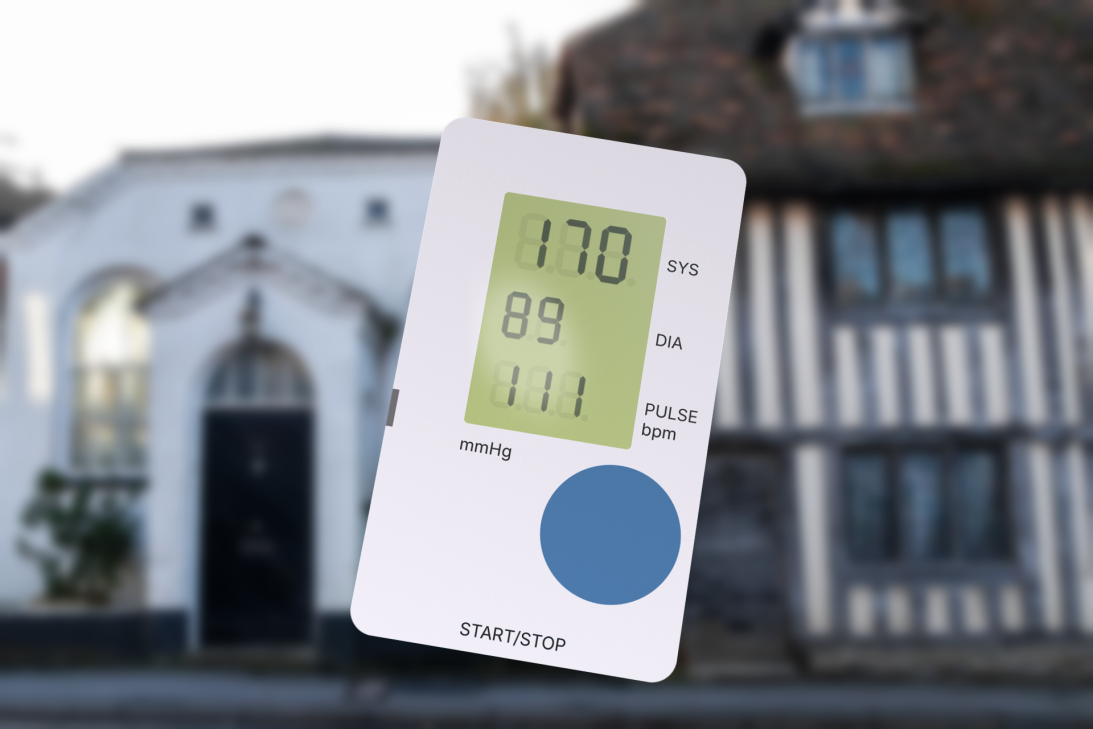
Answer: value=111 unit=bpm
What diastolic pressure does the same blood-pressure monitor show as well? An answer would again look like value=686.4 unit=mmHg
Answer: value=89 unit=mmHg
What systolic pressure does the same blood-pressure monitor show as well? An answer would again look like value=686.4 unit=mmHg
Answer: value=170 unit=mmHg
